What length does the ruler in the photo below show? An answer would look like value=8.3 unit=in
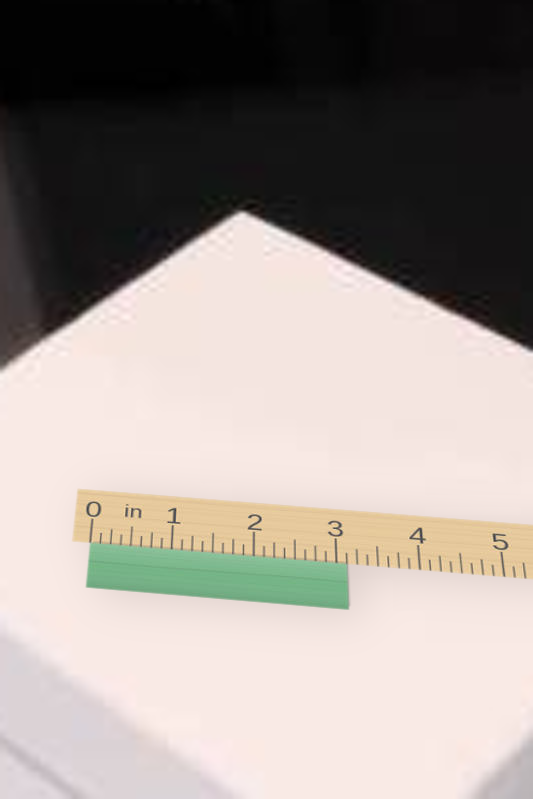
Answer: value=3.125 unit=in
